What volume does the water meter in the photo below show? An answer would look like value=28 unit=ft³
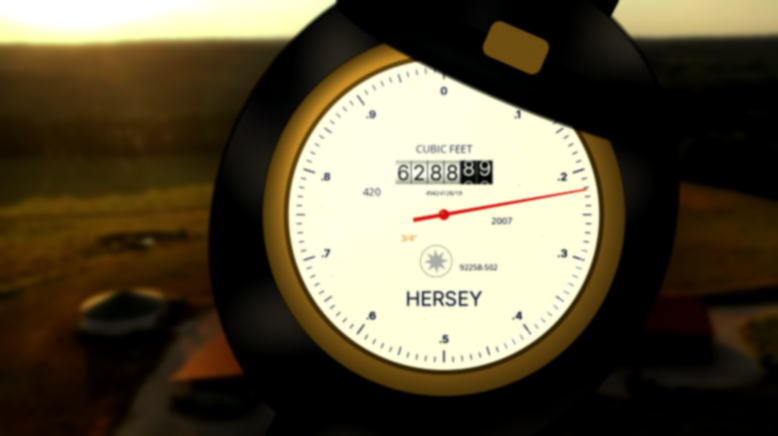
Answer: value=628889.22 unit=ft³
